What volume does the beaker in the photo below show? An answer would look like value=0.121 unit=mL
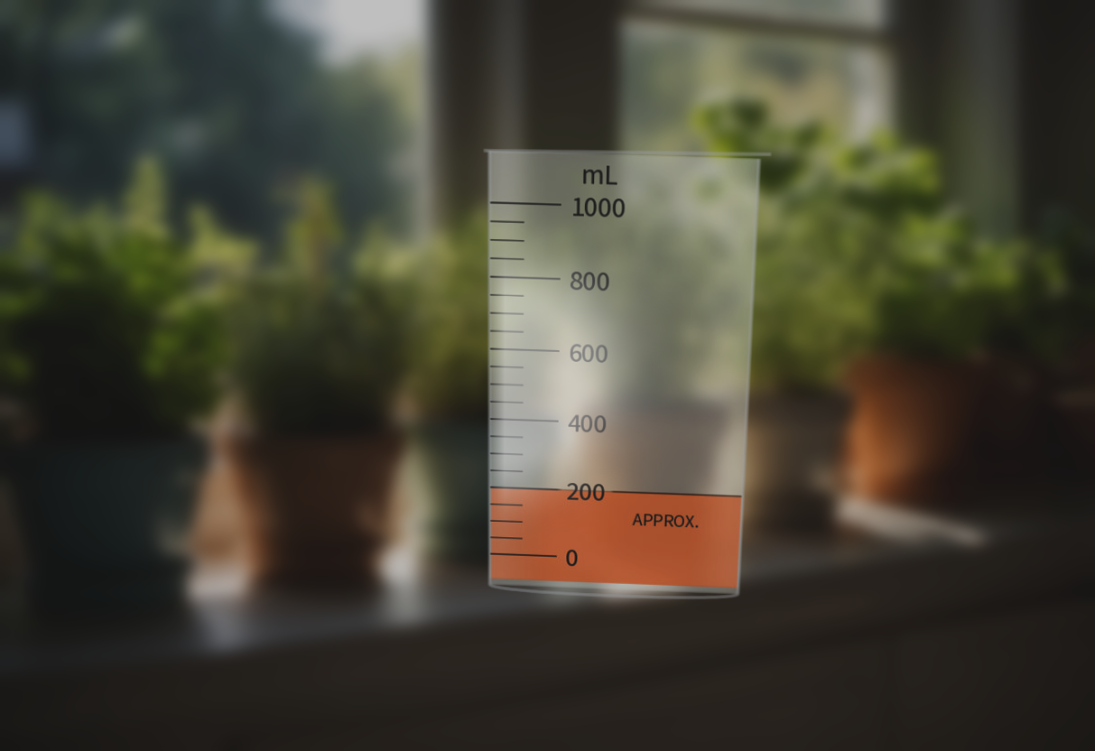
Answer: value=200 unit=mL
